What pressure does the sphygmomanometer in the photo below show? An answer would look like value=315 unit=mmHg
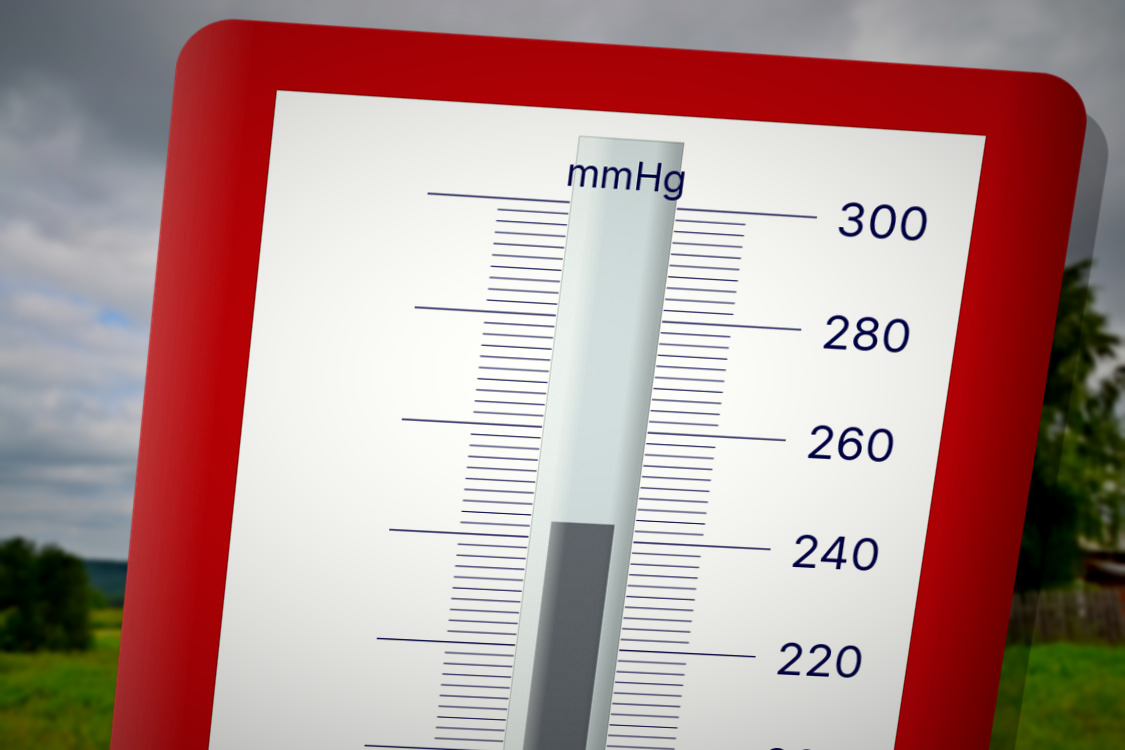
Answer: value=243 unit=mmHg
